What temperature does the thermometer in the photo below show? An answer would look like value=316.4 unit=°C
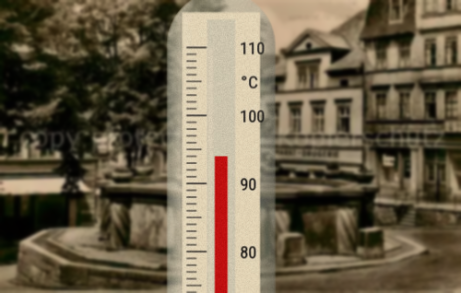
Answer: value=94 unit=°C
